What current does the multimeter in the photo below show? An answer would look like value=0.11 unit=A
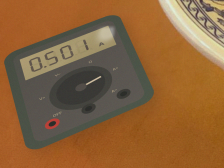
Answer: value=0.501 unit=A
